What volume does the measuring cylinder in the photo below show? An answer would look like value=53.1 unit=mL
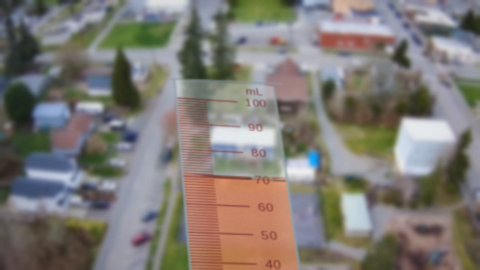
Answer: value=70 unit=mL
